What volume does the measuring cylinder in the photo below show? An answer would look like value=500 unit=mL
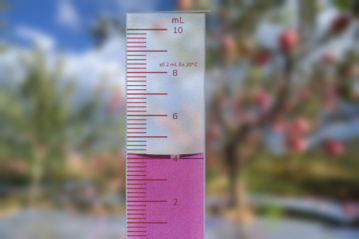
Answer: value=4 unit=mL
